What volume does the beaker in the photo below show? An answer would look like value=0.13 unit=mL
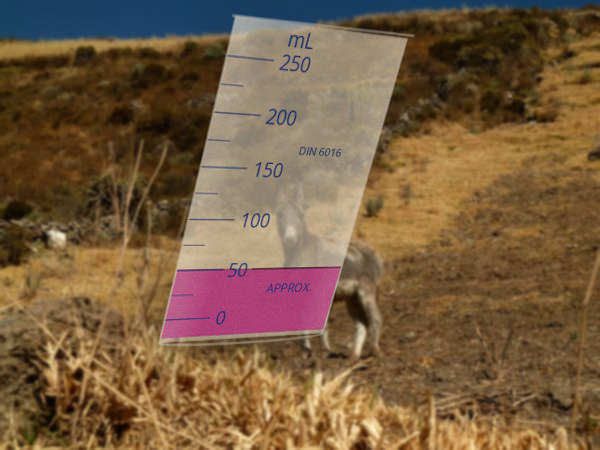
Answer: value=50 unit=mL
